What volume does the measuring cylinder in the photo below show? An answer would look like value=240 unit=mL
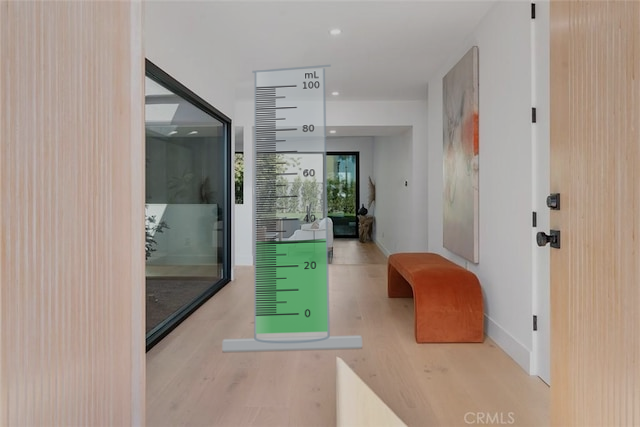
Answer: value=30 unit=mL
